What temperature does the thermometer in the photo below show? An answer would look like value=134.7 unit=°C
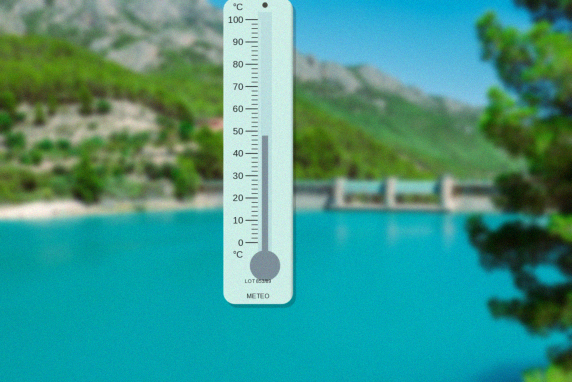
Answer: value=48 unit=°C
